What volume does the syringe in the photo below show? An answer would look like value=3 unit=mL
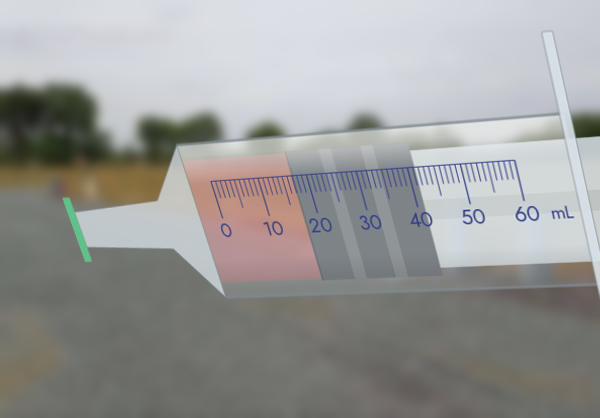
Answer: value=17 unit=mL
